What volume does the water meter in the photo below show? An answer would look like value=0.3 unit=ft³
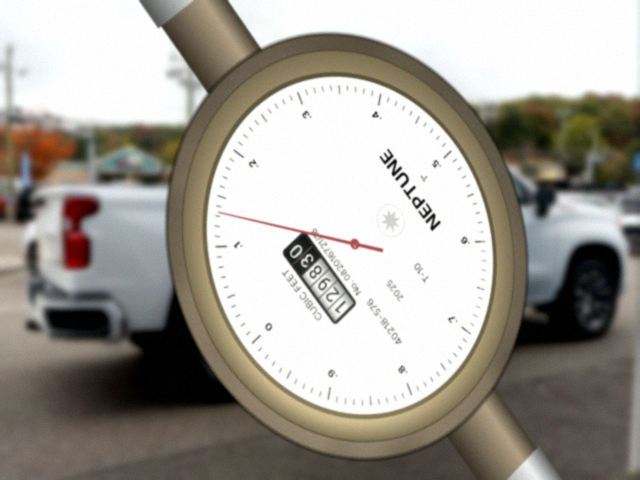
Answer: value=129830.13 unit=ft³
